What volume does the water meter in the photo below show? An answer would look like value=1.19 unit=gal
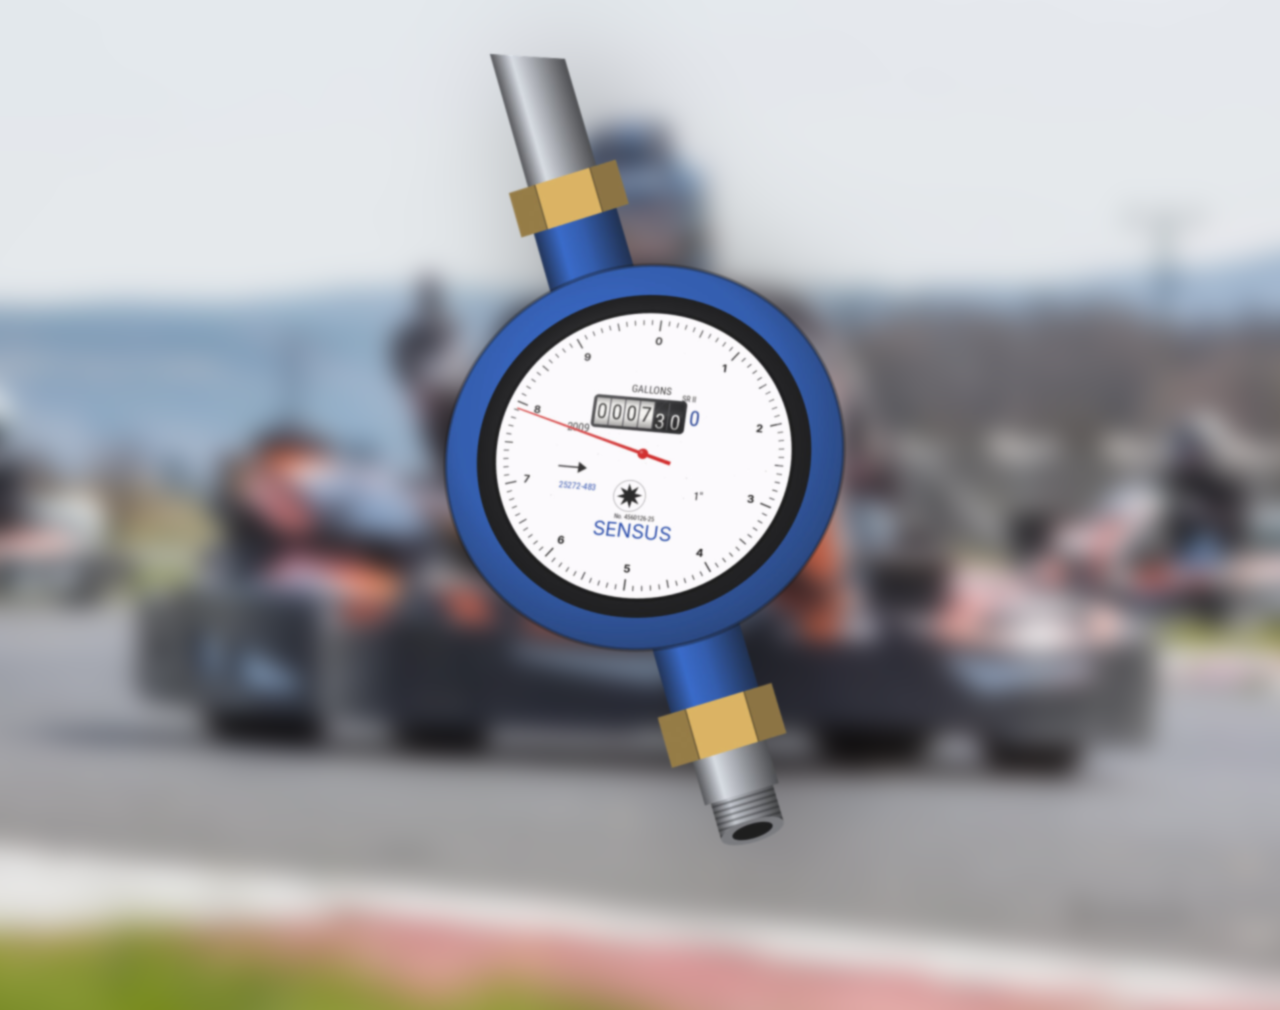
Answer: value=7297.9 unit=gal
